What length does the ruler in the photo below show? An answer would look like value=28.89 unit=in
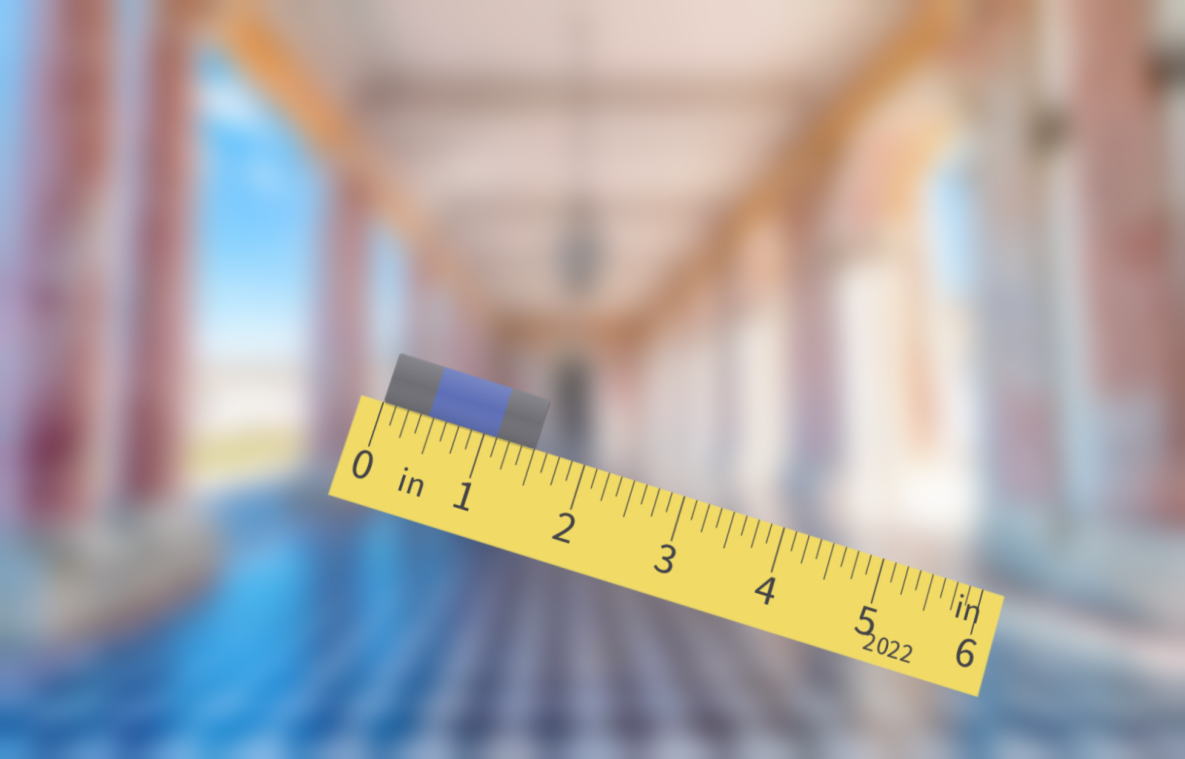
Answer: value=1.5 unit=in
